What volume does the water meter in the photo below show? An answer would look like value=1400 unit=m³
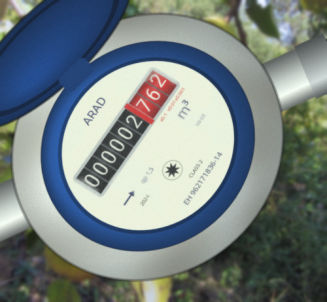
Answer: value=2.762 unit=m³
